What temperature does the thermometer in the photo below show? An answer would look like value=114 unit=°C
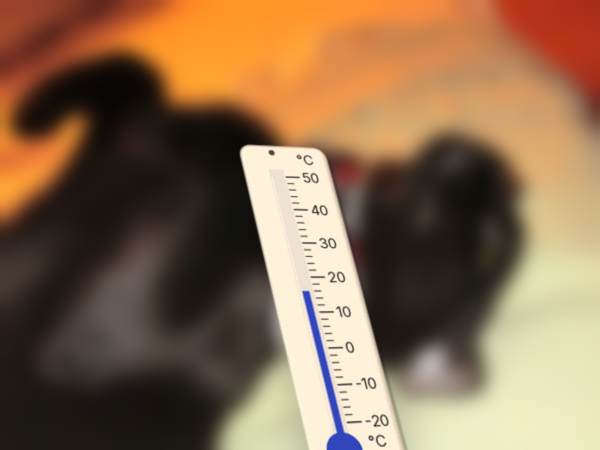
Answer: value=16 unit=°C
